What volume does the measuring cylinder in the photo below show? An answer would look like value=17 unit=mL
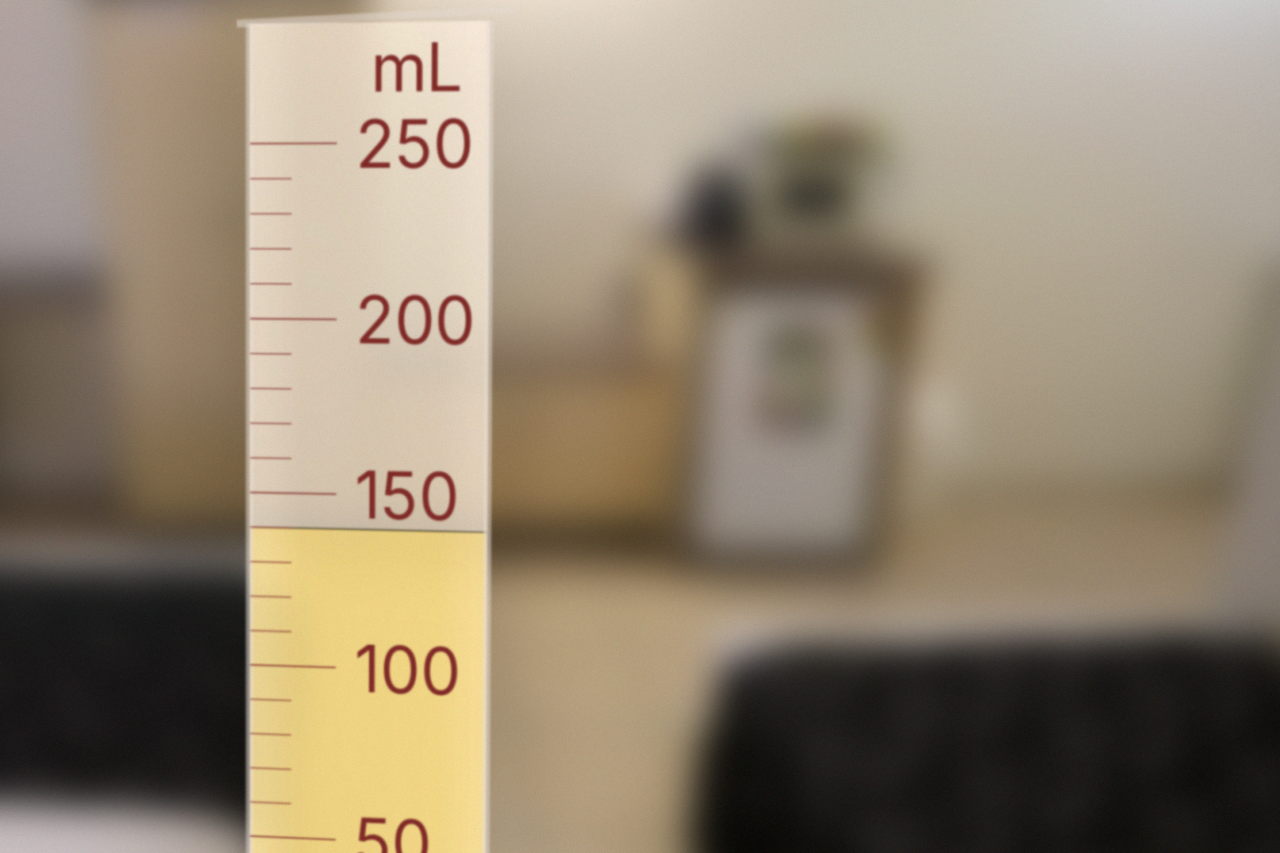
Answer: value=140 unit=mL
